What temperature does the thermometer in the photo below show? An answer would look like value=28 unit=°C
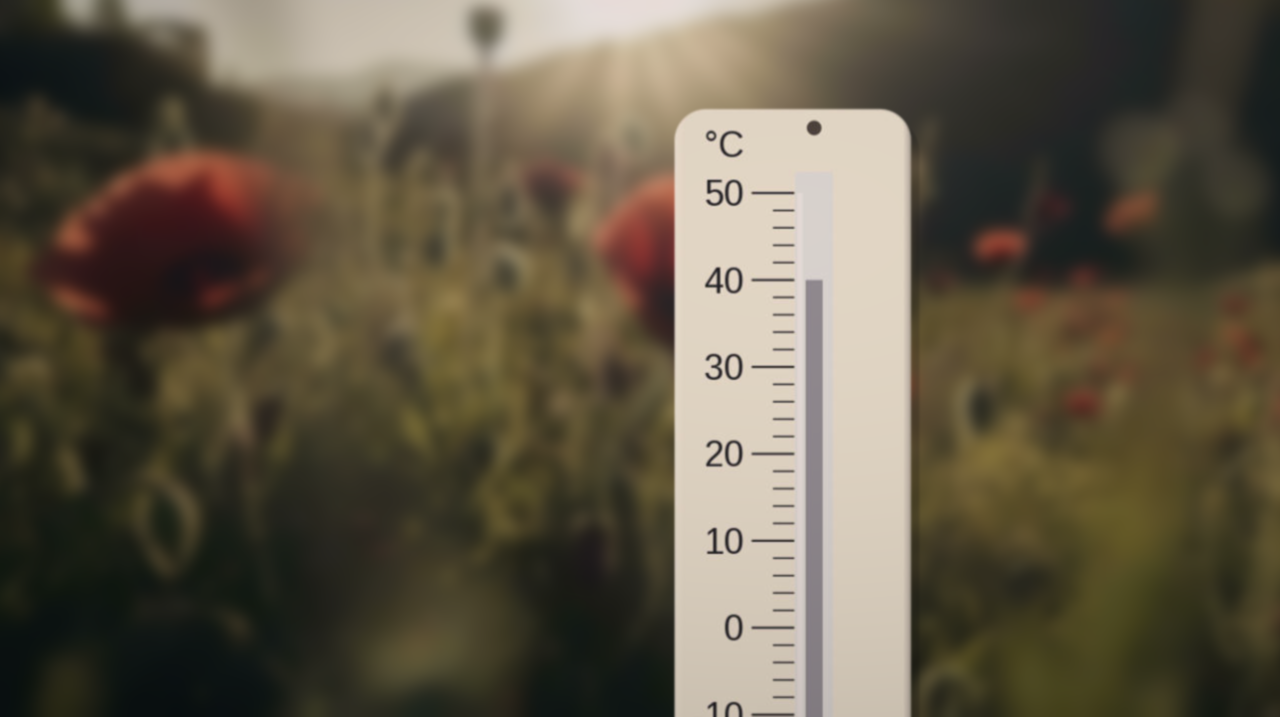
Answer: value=40 unit=°C
